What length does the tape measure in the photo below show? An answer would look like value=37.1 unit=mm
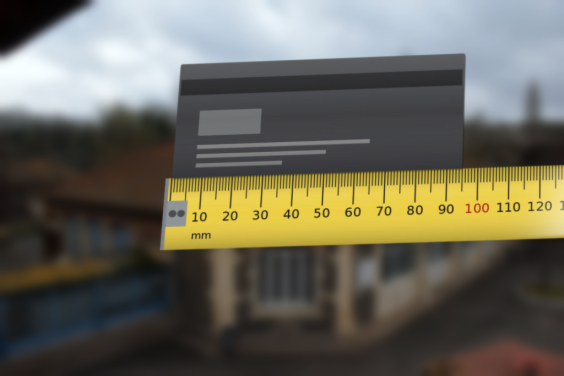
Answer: value=95 unit=mm
